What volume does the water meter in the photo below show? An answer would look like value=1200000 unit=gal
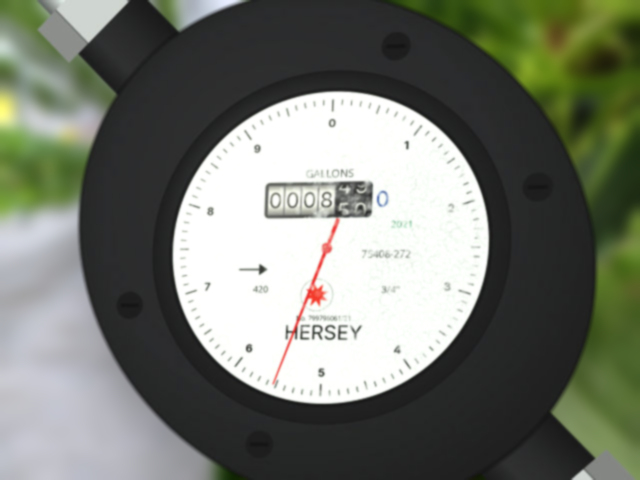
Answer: value=8495.5 unit=gal
